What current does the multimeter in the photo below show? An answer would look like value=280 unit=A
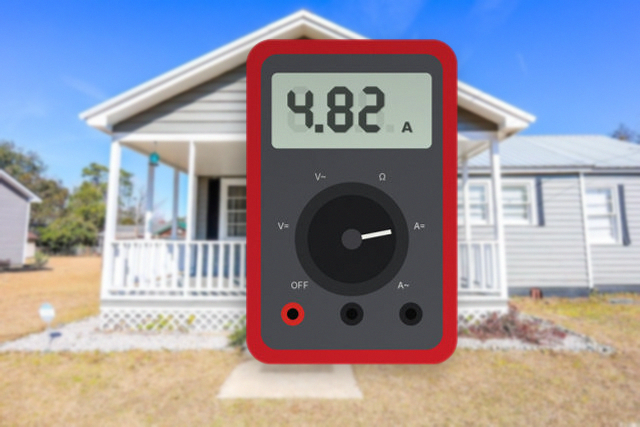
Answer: value=4.82 unit=A
